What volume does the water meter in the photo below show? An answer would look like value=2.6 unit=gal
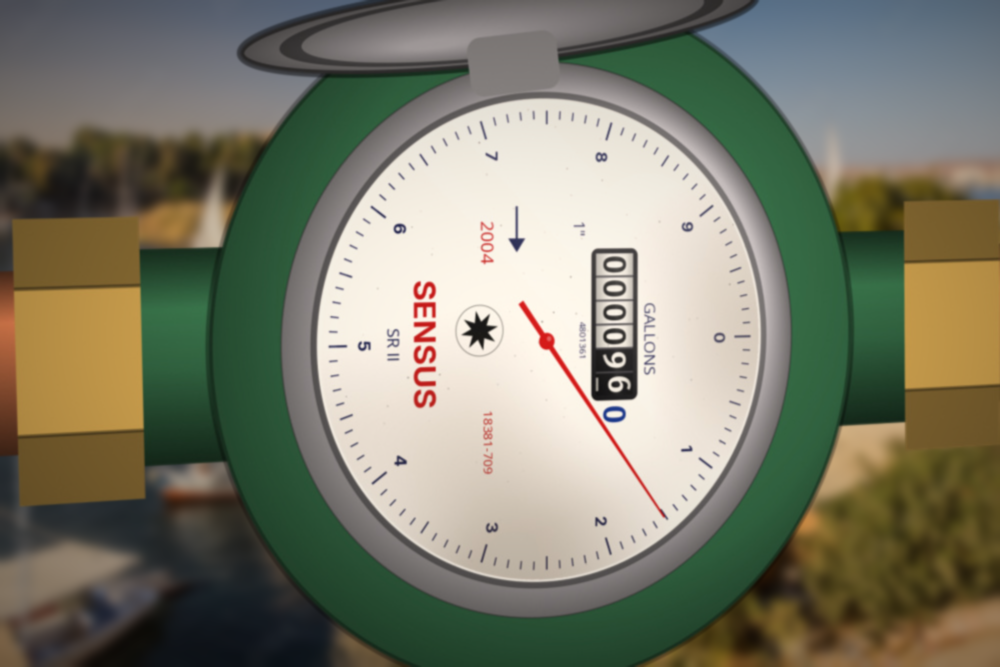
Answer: value=961.5 unit=gal
